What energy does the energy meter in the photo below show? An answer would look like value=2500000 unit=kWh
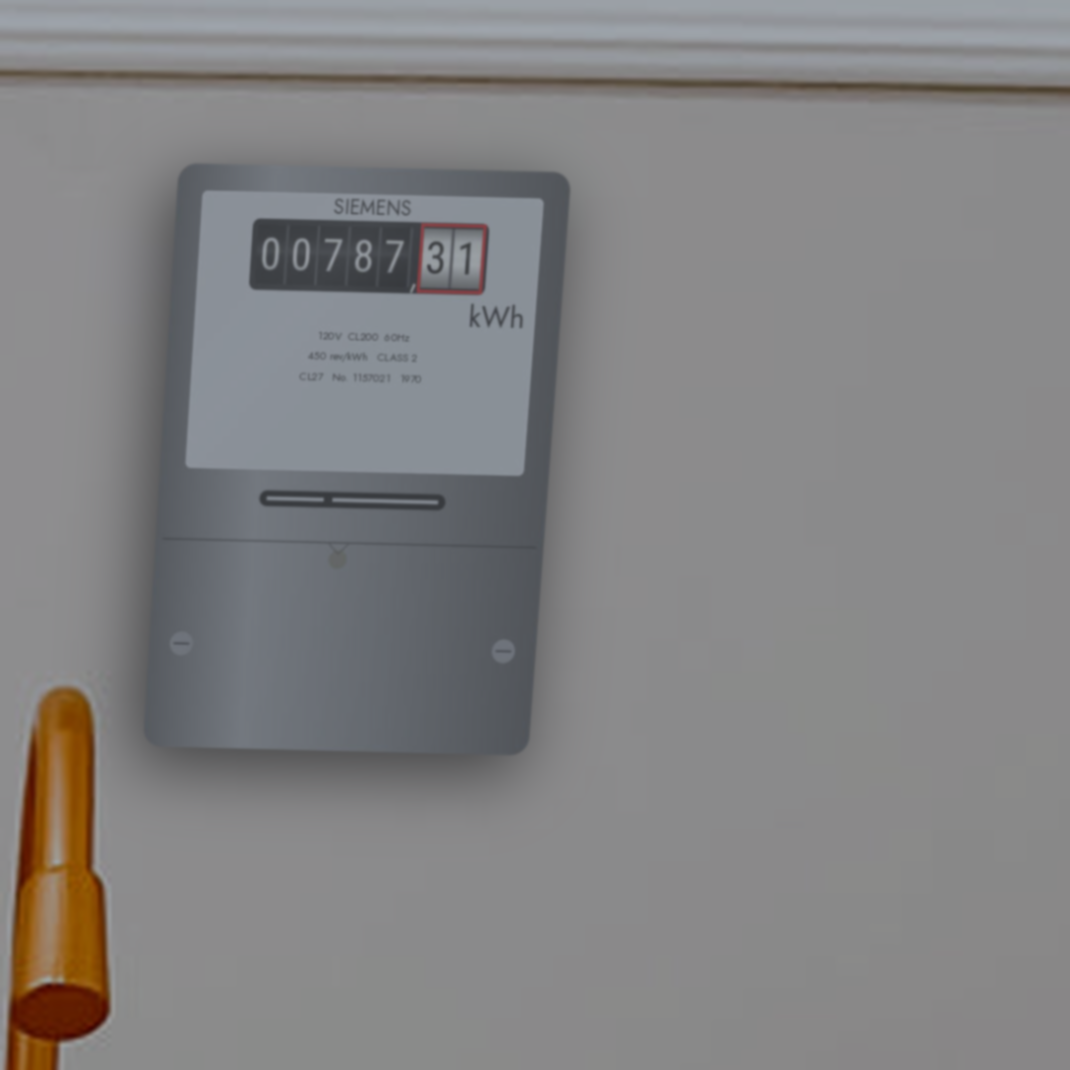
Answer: value=787.31 unit=kWh
